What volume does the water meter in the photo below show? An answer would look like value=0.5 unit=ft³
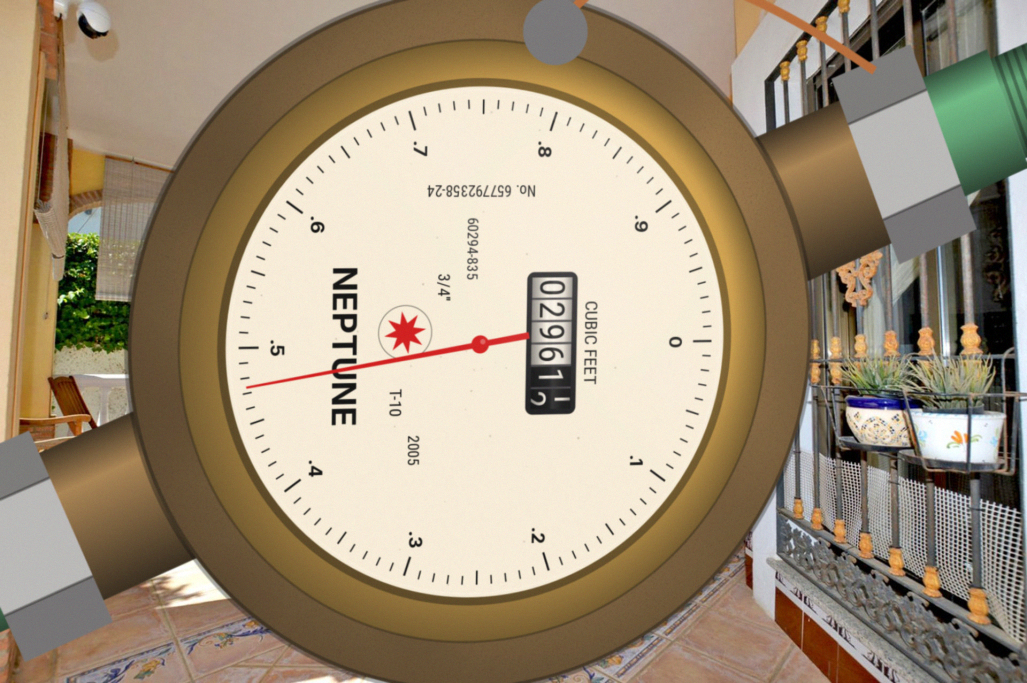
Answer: value=29611.47 unit=ft³
